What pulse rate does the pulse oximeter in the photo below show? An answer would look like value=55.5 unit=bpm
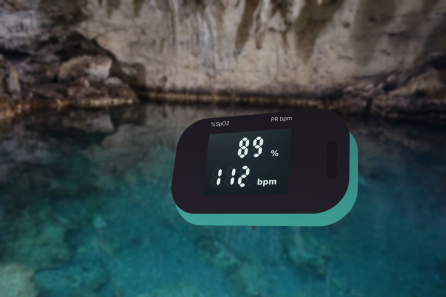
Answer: value=112 unit=bpm
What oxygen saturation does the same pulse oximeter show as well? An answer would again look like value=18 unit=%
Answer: value=89 unit=%
